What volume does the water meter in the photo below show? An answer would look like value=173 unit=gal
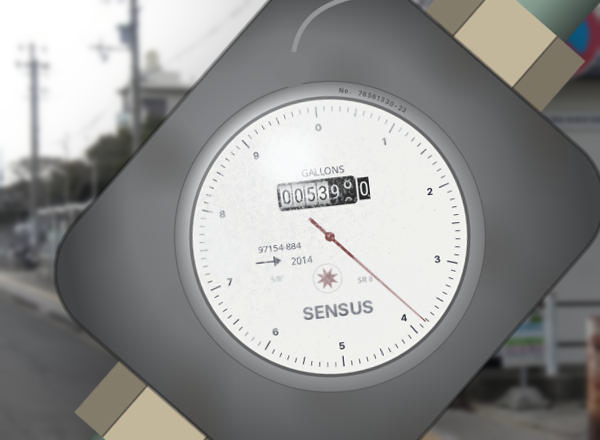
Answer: value=53983.8 unit=gal
